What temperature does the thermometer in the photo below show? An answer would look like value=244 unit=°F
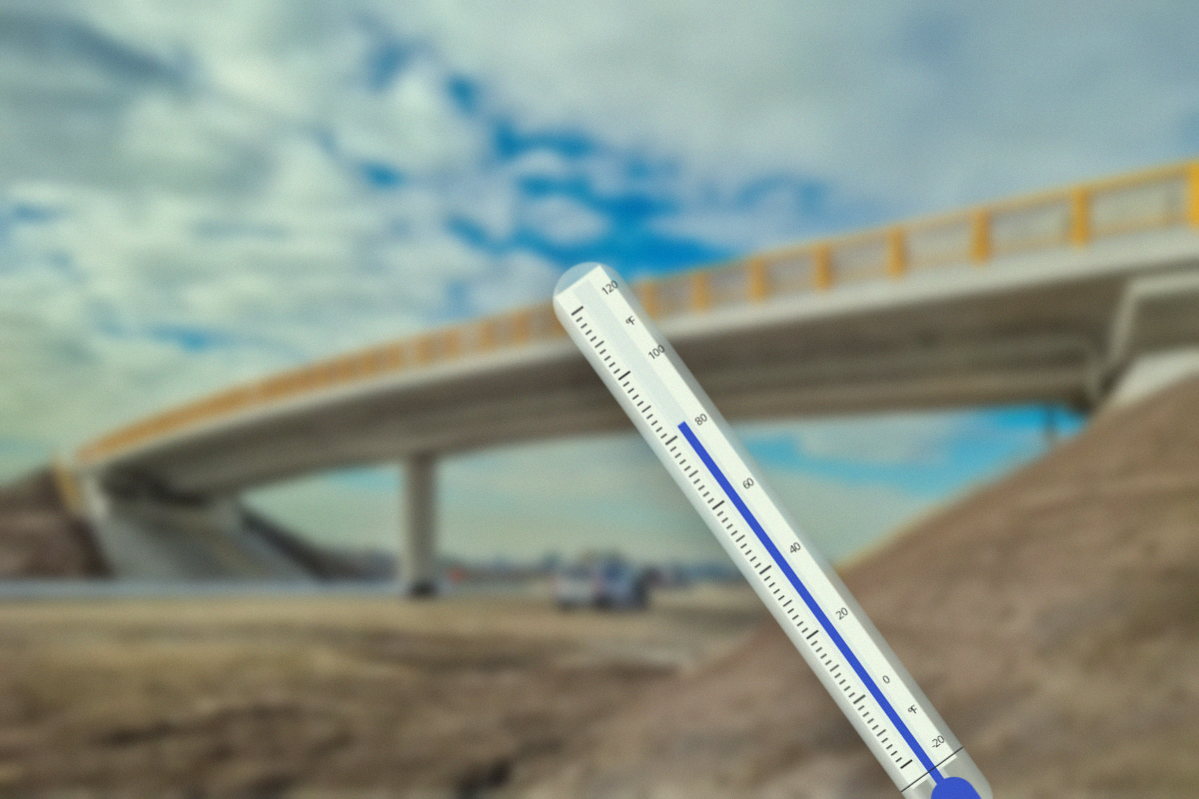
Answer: value=82 unit=°F
